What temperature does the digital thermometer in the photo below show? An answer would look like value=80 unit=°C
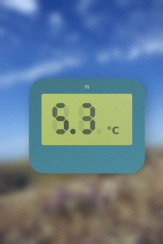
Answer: value=5.3 unit=°C
